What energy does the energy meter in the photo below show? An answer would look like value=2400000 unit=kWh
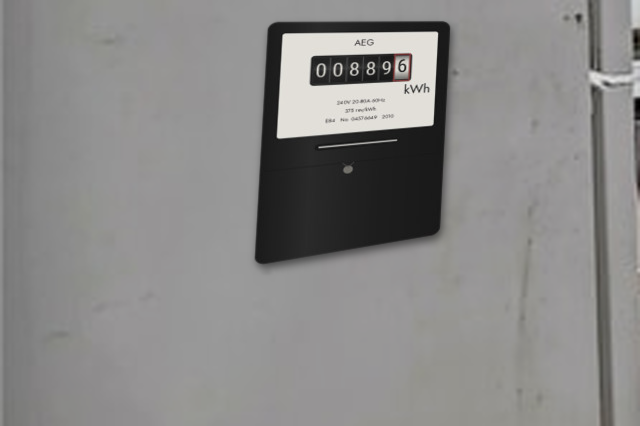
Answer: value=889.6 unit=kWh
